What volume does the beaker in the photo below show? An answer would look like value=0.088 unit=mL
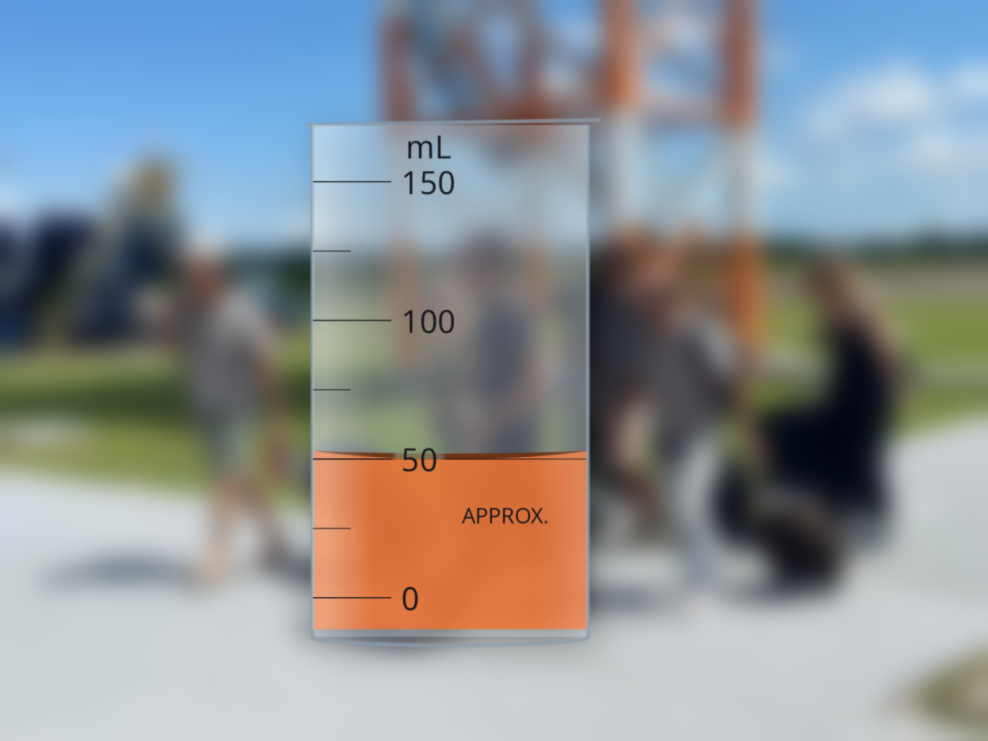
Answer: value=50 unit=mL
